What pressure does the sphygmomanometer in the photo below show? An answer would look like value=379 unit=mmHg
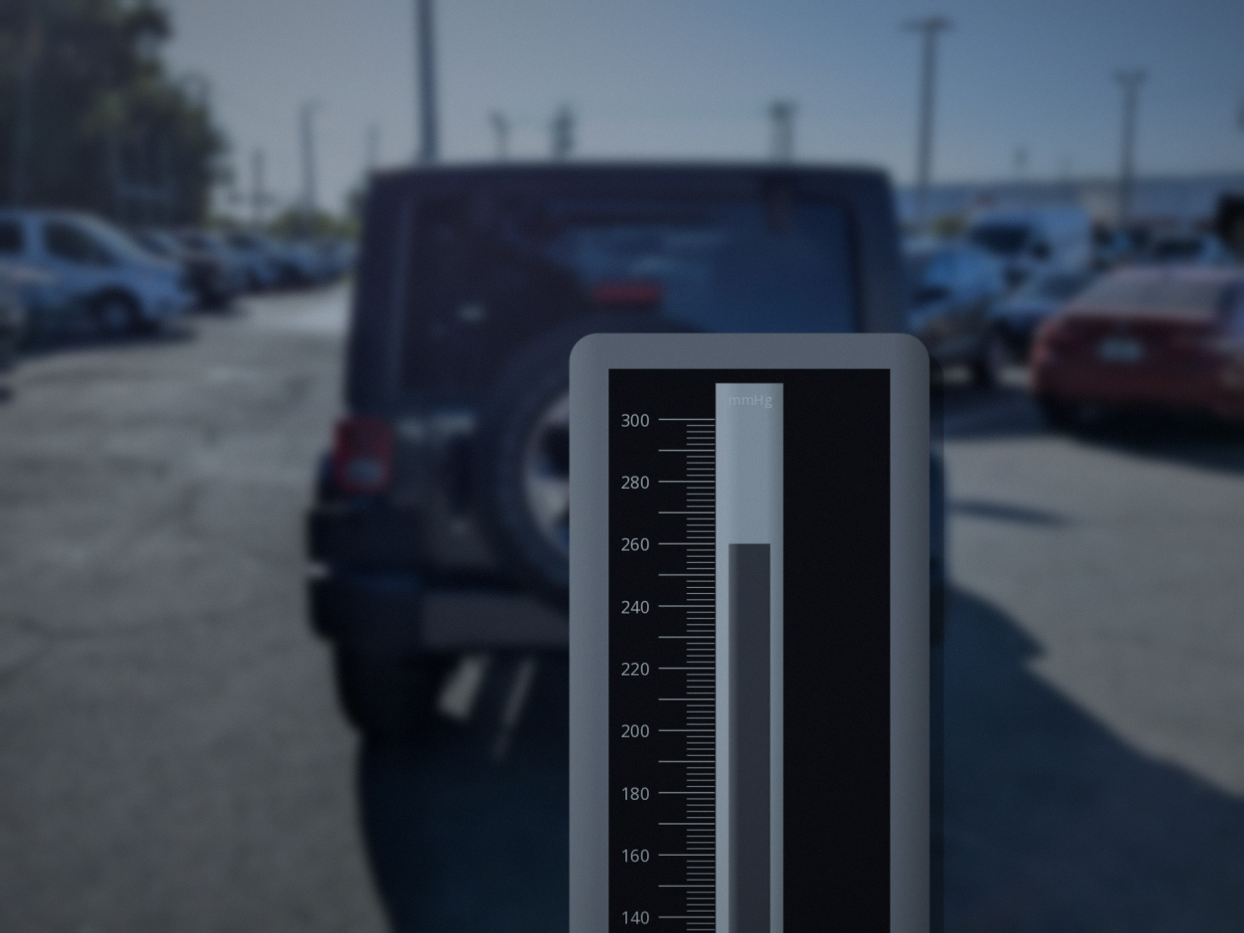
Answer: value=260 unit=mmHg
